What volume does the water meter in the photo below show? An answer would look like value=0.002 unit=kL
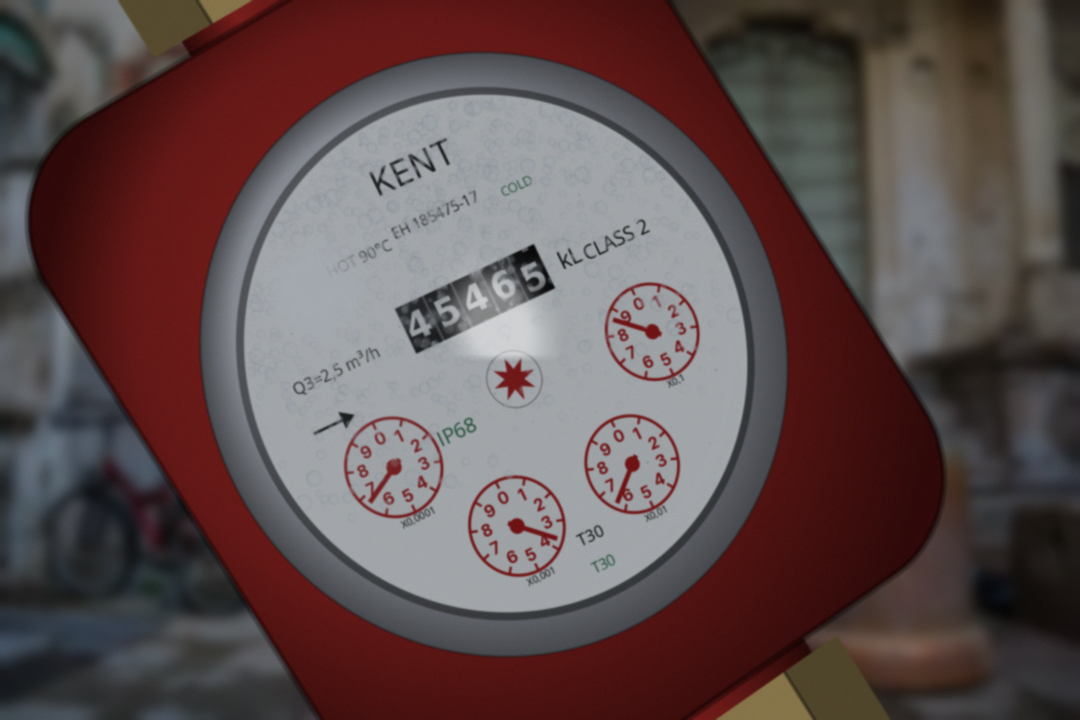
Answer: value=45464.8636 unit=kL
